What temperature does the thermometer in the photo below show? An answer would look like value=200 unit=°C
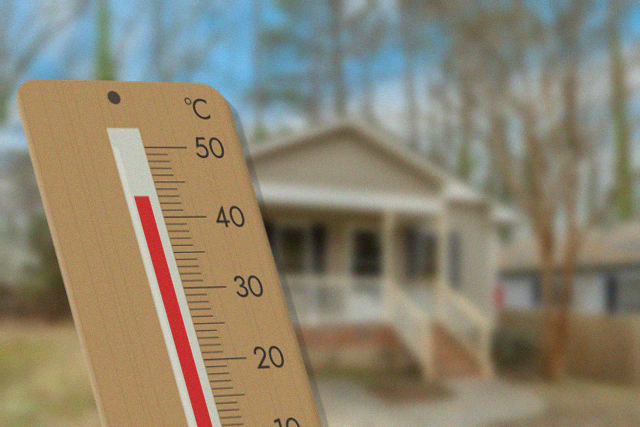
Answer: value=43 unit=°C
